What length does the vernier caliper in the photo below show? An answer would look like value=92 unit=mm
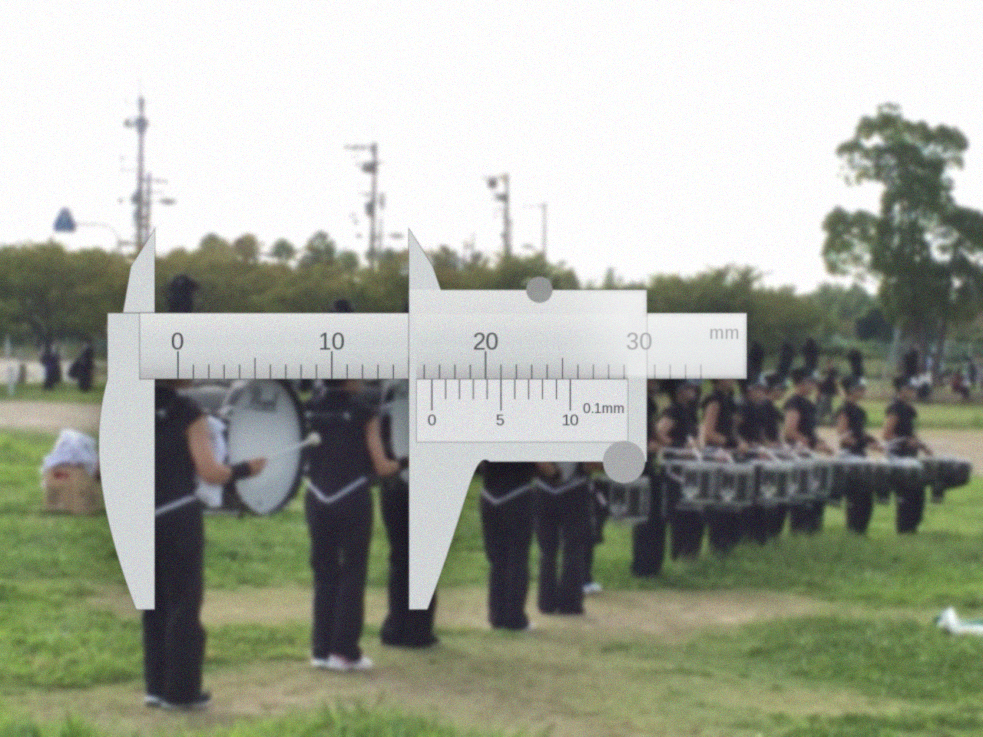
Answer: value=16.5 unit=mm
